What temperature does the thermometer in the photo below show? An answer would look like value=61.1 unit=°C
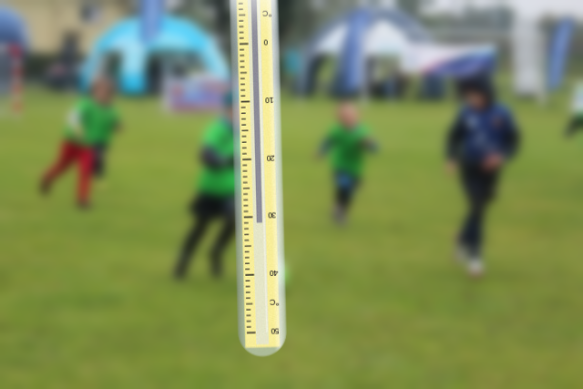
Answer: value=31 unit=°C
